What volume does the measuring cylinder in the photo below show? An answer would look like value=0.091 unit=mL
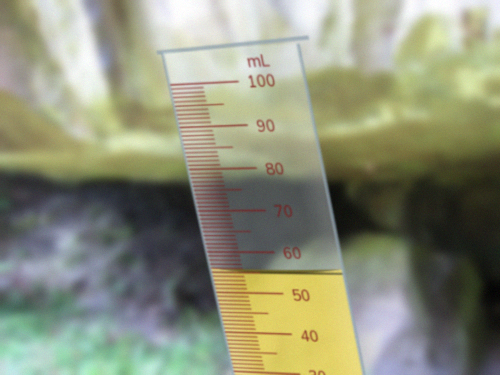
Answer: value=55 unit=mL
